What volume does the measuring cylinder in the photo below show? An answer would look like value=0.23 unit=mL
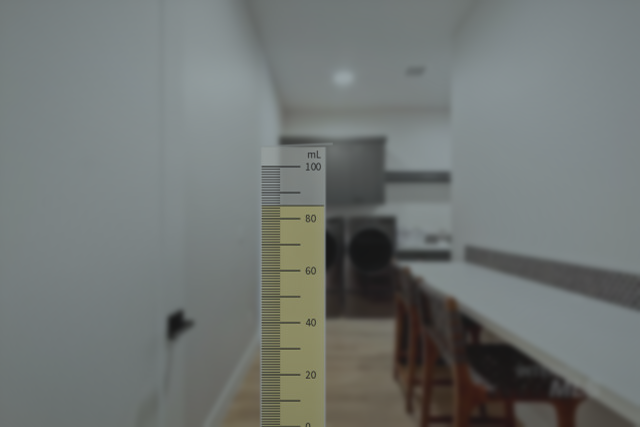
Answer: value=85 unit=mL
